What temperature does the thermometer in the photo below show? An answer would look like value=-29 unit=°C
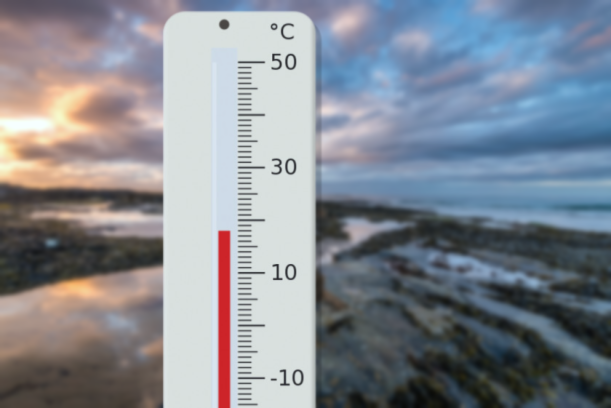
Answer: value=18 unit=°C
